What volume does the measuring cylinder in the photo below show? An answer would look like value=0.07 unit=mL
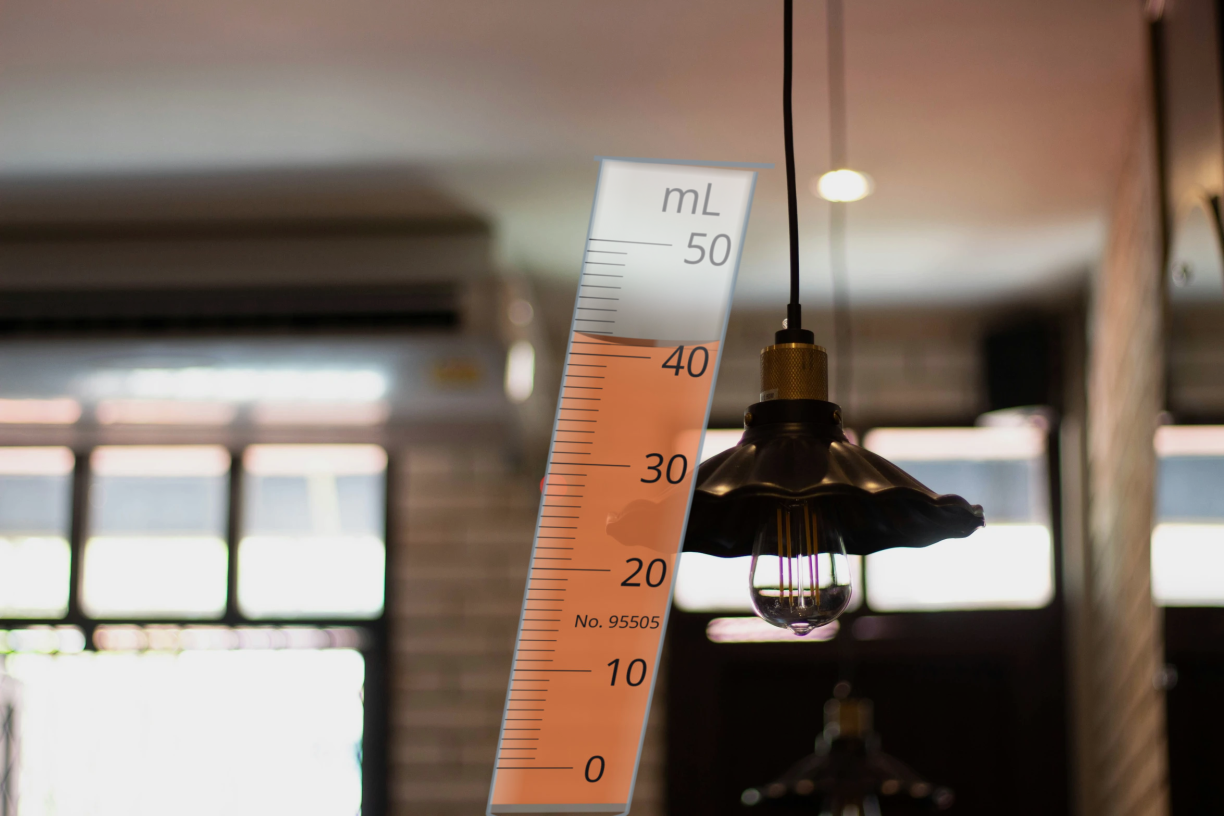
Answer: value=41 unit=mL
